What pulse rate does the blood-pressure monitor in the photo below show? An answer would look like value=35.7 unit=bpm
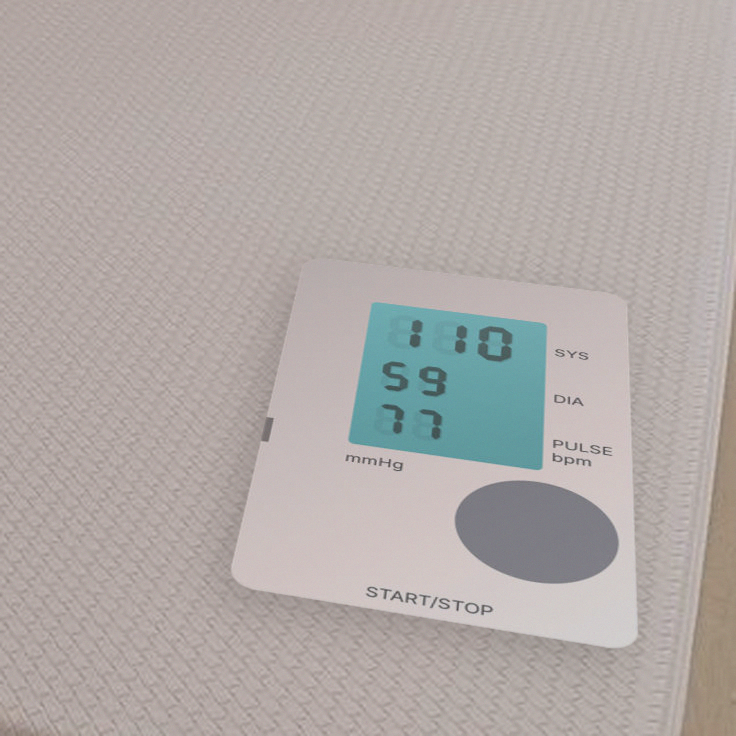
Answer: value=77 unit=bpm
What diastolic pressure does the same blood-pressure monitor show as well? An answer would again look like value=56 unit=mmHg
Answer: value=59 unit=mmHg
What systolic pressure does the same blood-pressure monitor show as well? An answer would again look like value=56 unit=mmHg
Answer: value=110 unit=mmHg
